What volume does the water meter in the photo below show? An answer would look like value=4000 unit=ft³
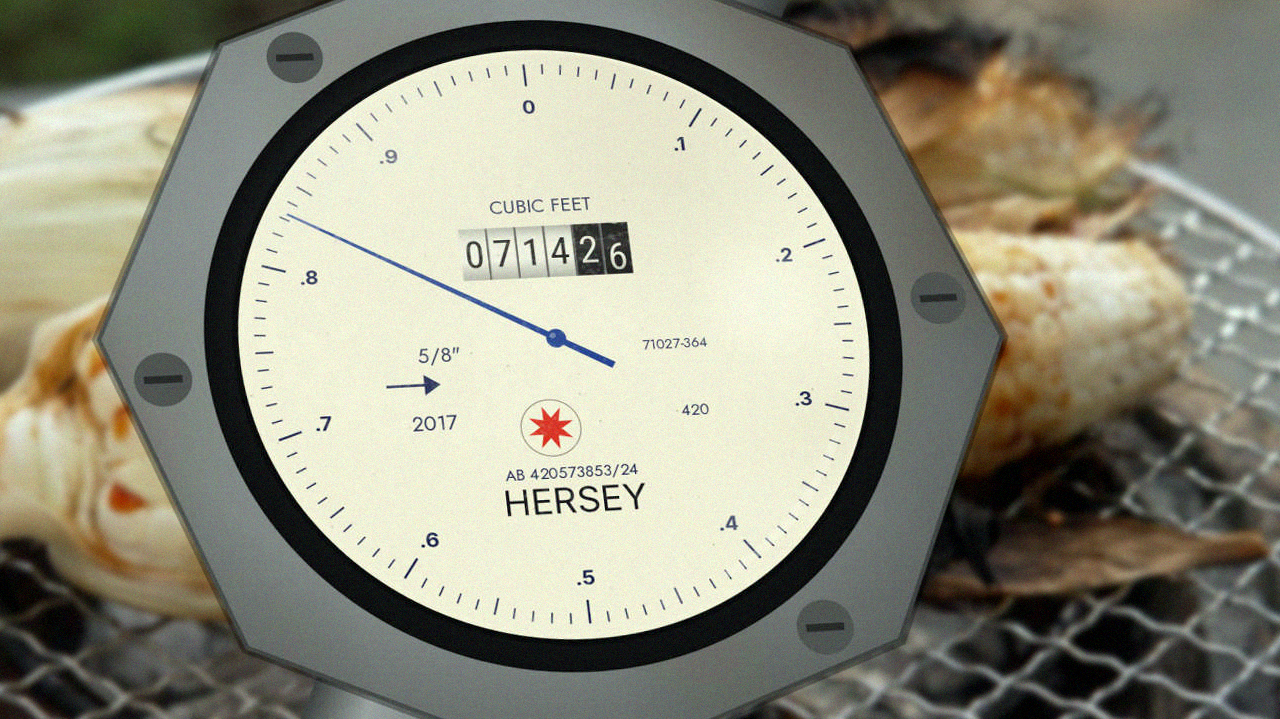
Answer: value=71425.83 unit=ft³
